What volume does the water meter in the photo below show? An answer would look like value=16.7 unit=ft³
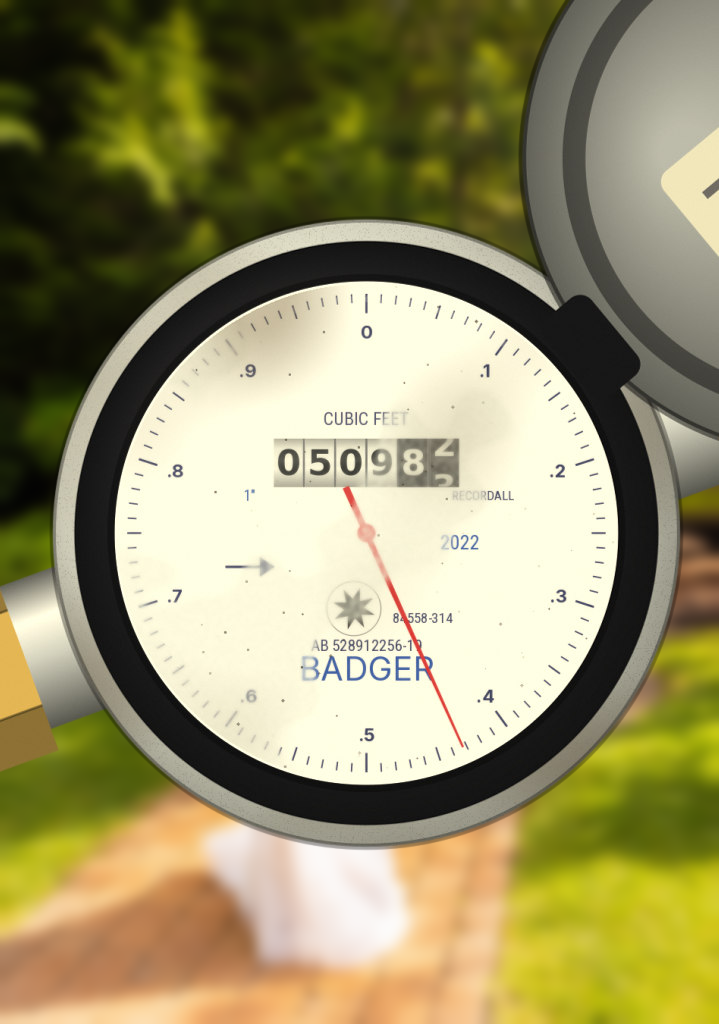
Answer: value=50982.43 unit=ft³
